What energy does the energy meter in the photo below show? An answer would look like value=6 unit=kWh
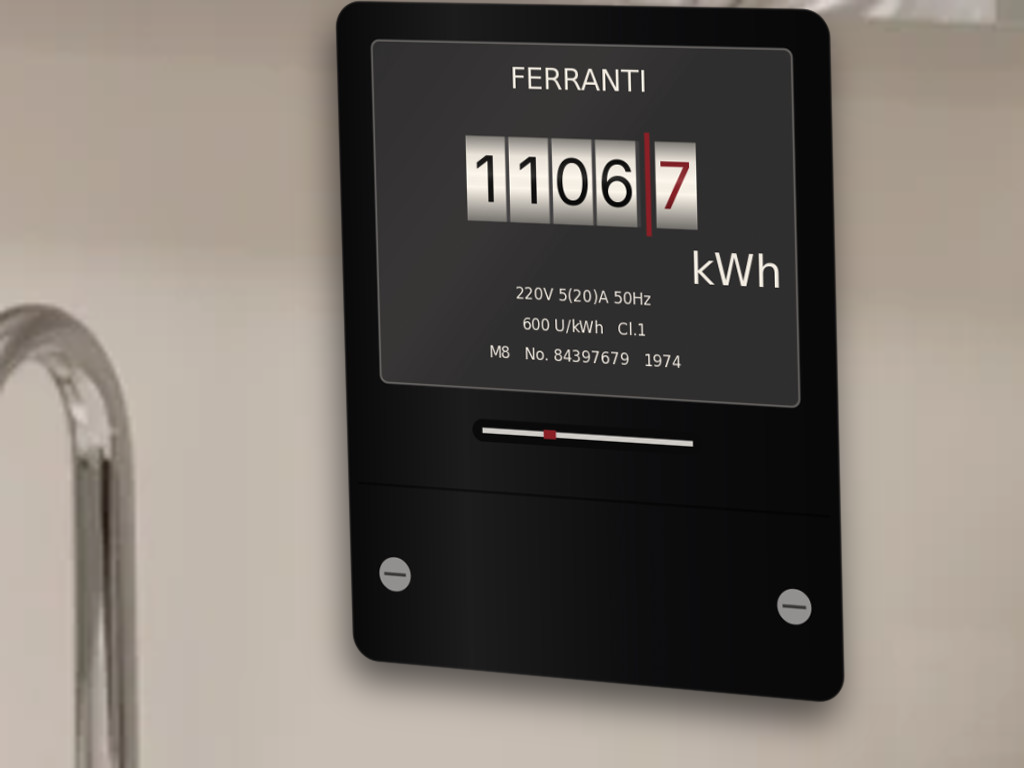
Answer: value=1106.7 unit=kWh
